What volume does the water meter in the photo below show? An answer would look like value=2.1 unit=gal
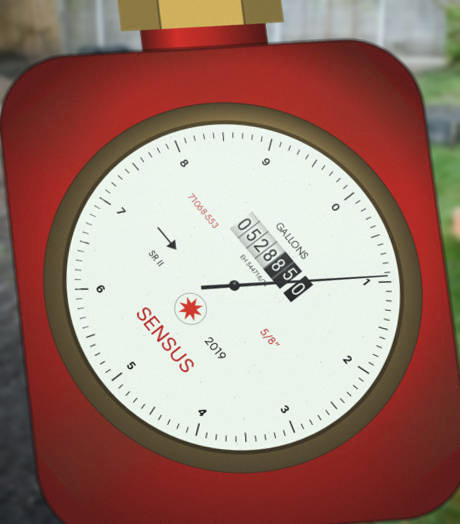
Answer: value=528850.9 unit=gal
